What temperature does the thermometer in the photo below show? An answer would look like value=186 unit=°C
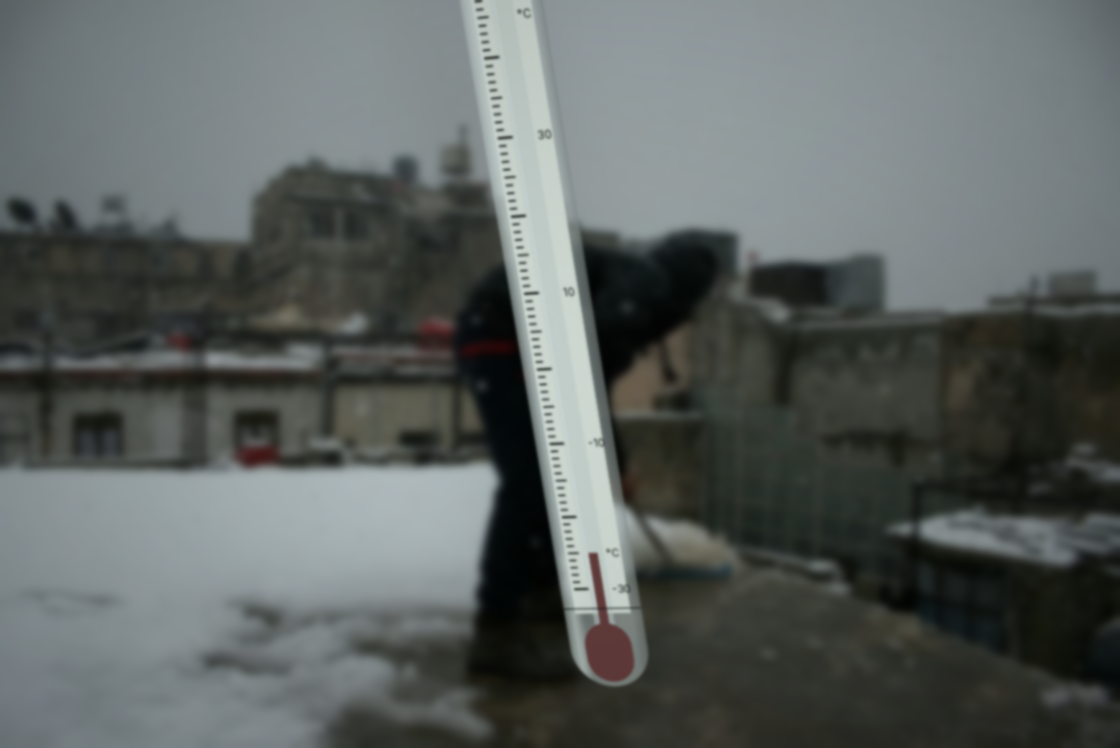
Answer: value=-25 unit=°C
